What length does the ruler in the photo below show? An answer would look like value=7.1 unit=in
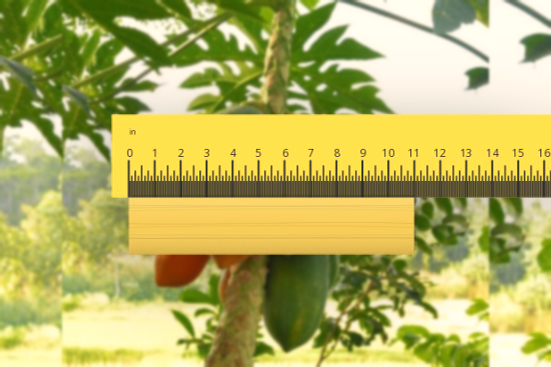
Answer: value=11 unit=in
